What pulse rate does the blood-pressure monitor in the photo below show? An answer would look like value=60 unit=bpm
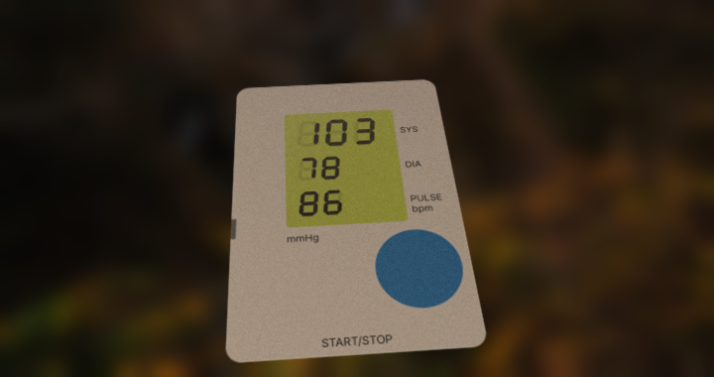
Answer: value=86 unit=bpm
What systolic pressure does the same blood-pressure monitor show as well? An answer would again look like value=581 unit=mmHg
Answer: value=103 unit=mmHg
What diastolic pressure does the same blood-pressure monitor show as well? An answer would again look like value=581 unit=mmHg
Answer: value=78 unit=mmHg
